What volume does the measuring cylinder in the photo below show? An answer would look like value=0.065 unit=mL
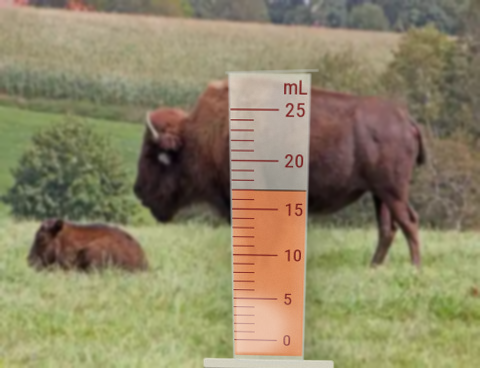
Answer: value=17 unit=mL
